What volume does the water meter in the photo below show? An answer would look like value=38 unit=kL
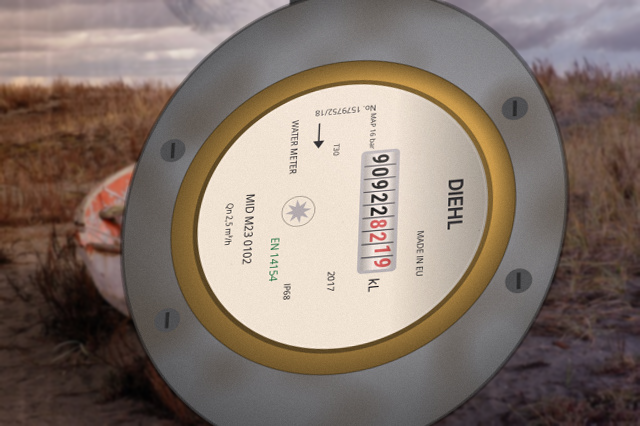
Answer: value=90922.8219 unit=kL
